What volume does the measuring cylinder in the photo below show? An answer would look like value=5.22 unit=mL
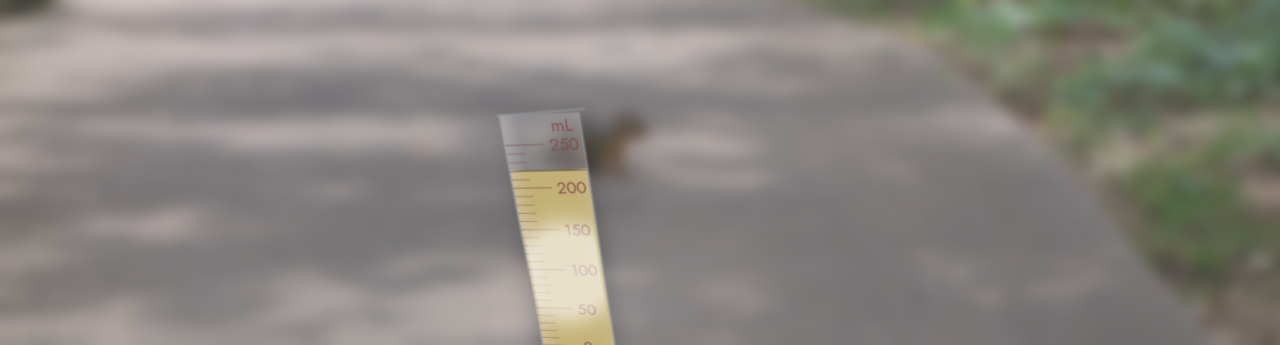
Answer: value=220 unit=mL
